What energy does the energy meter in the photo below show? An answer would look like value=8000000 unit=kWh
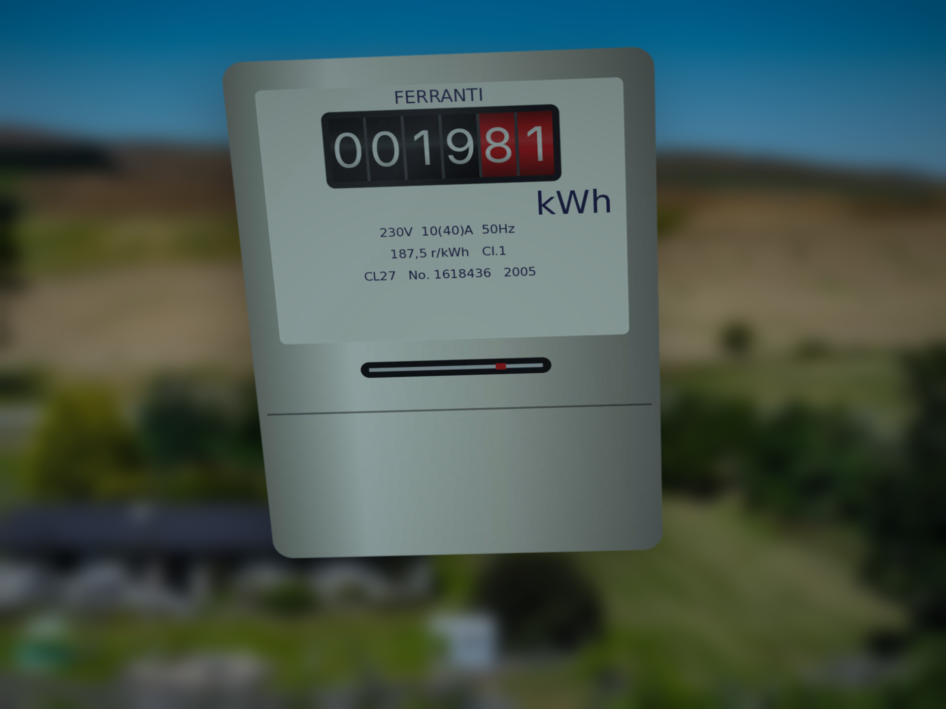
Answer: value=19.81 unit=kWh
